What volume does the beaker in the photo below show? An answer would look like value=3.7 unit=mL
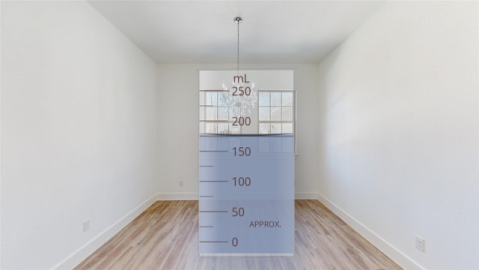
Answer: value=175 unit=mL
